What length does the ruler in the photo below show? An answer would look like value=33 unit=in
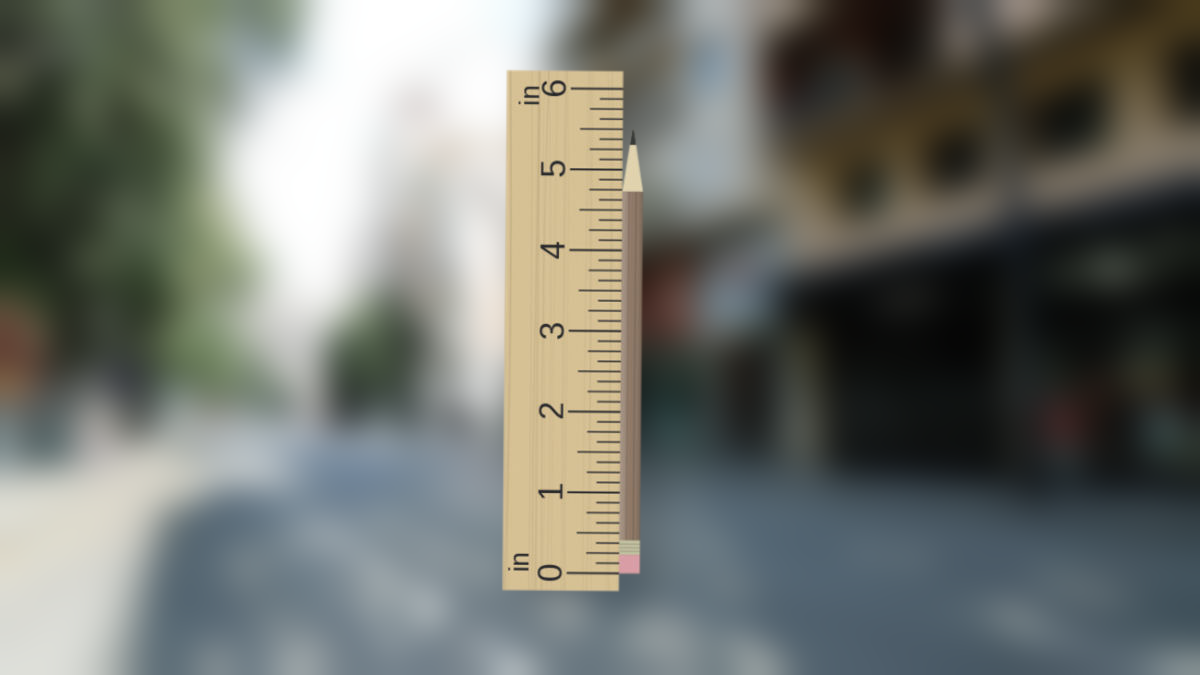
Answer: value=5.5 unit=in
